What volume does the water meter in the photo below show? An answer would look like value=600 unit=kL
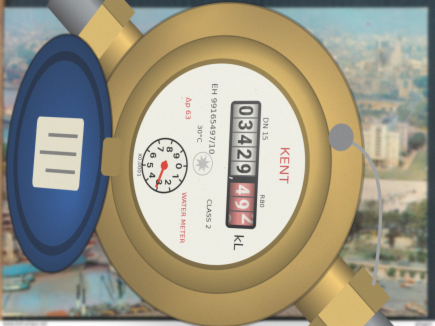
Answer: value=3429.4923 unit=kL
